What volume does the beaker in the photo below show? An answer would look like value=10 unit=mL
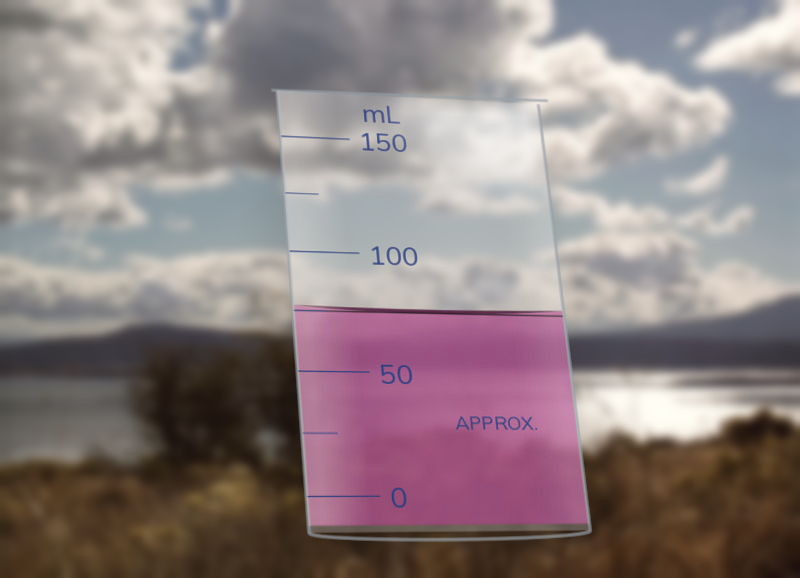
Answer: value=75 unit=mL
